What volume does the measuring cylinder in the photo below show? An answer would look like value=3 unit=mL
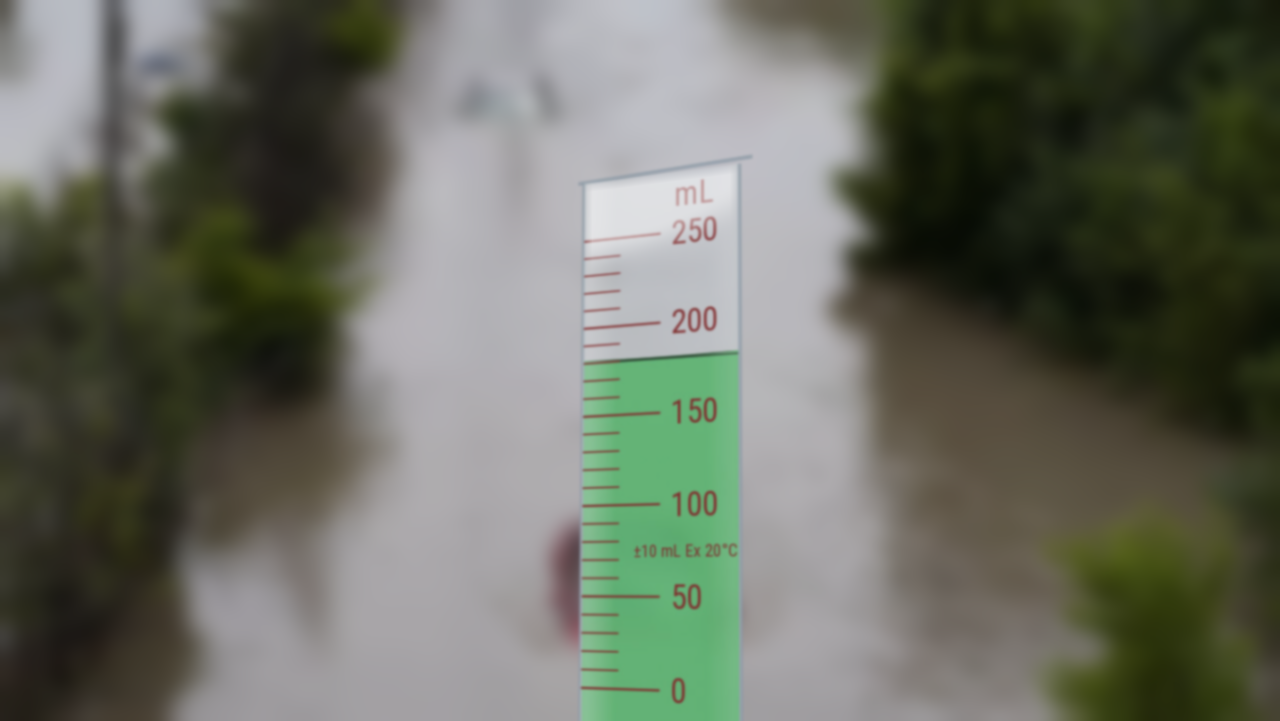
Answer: value=180 unit=mL
